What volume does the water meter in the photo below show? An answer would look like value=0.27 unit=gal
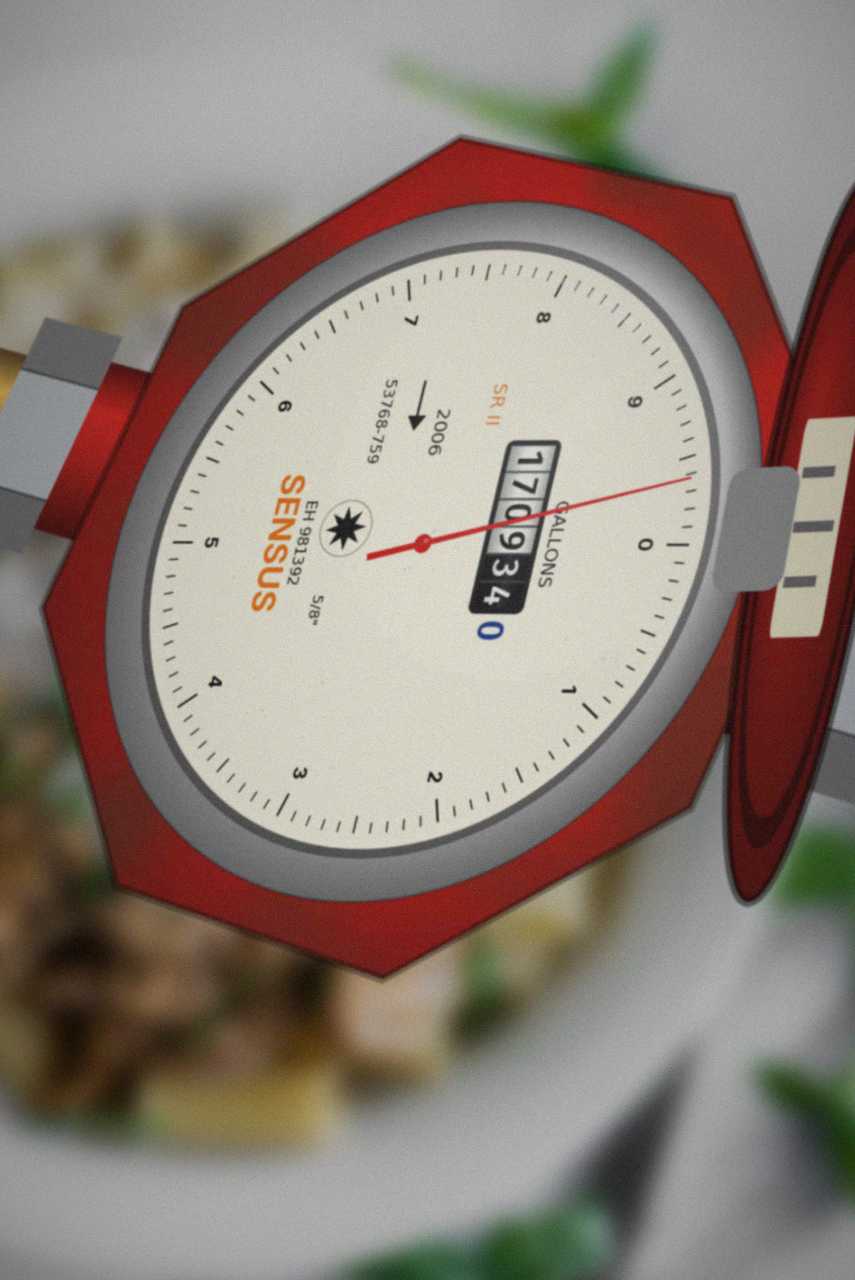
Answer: value=1709339.6 unit=gal
